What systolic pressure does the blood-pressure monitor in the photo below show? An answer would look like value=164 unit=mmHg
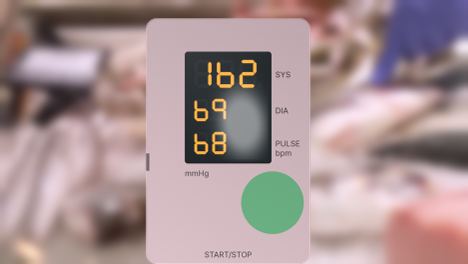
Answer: value=162 unit=mmHg
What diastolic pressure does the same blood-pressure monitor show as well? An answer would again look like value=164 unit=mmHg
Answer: value=69 unit=mmHg
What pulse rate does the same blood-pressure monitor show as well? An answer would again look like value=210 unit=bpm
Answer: value=68 unit=bpm
